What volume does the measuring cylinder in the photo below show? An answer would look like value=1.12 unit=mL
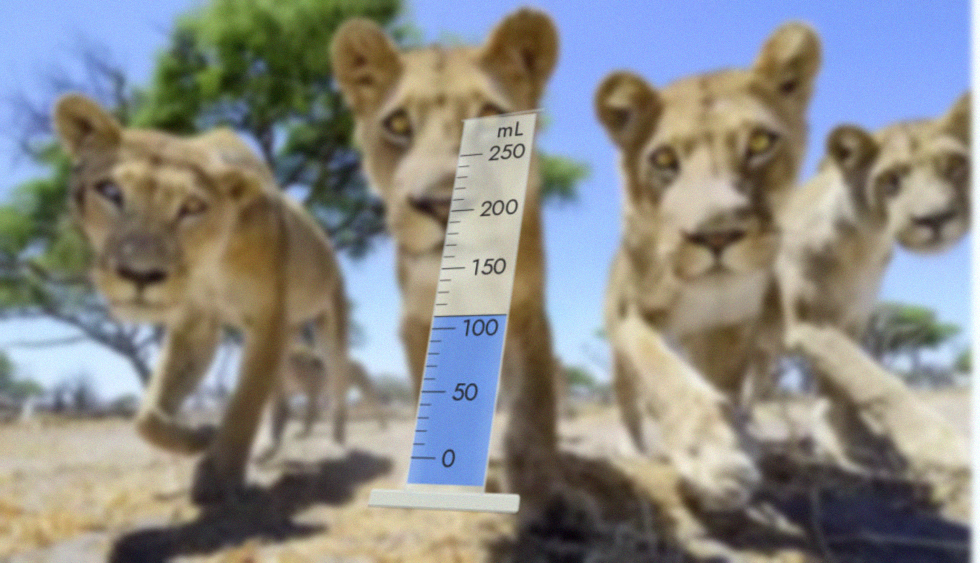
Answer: value=110 unit=mL
